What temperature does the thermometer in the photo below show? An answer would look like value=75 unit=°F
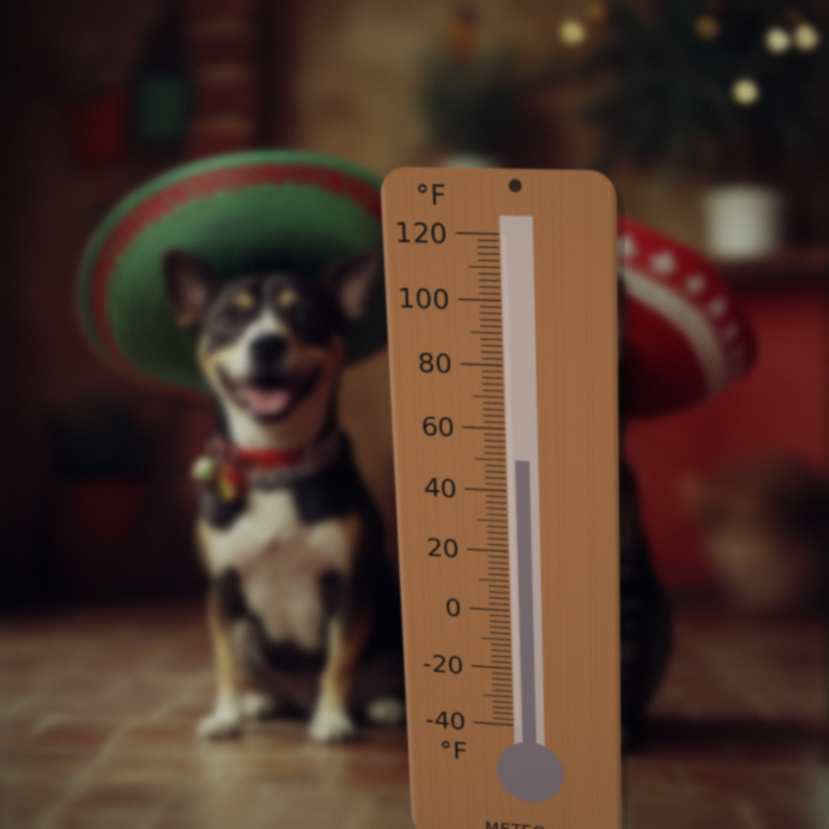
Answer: value=50 unit=°F
